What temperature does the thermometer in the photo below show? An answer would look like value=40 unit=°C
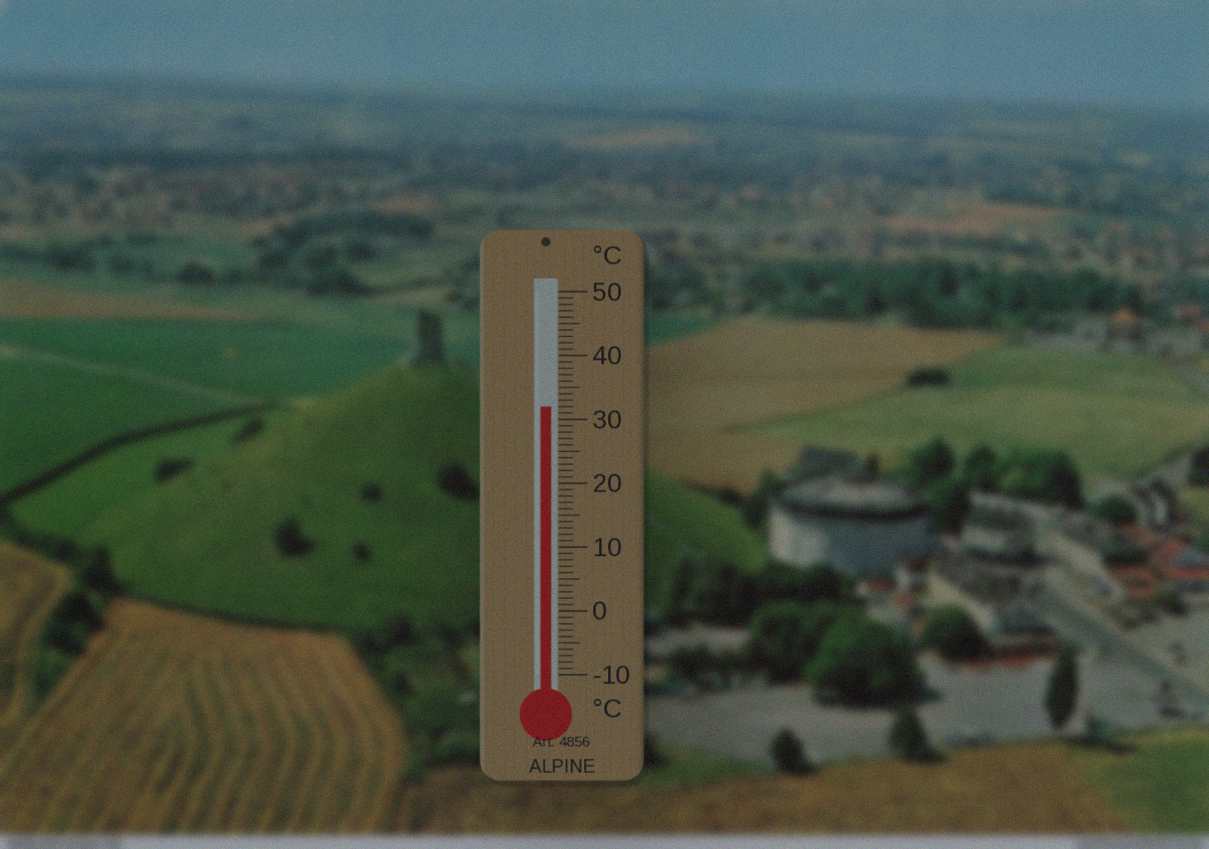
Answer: value=32 unit=°C
